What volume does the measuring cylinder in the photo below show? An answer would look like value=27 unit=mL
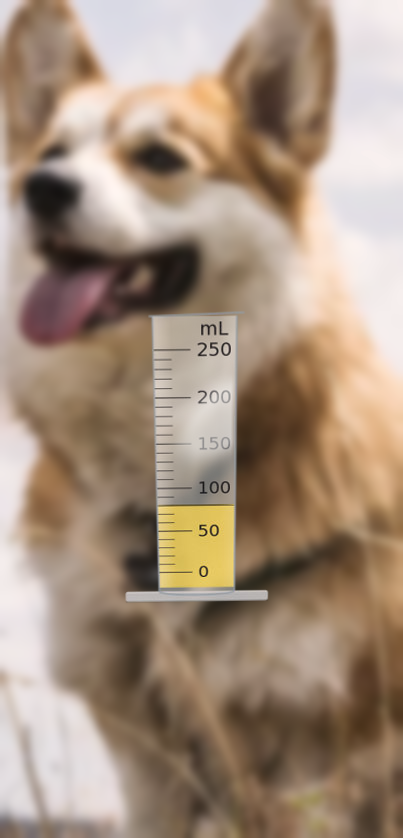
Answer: value=80 unit=mL
